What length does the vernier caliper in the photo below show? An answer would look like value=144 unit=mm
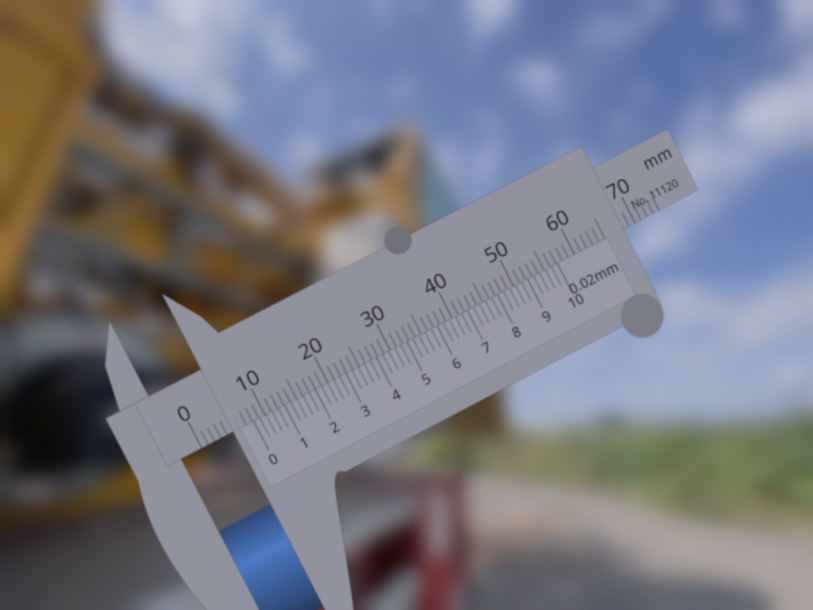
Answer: value=8.2 unit=mm
